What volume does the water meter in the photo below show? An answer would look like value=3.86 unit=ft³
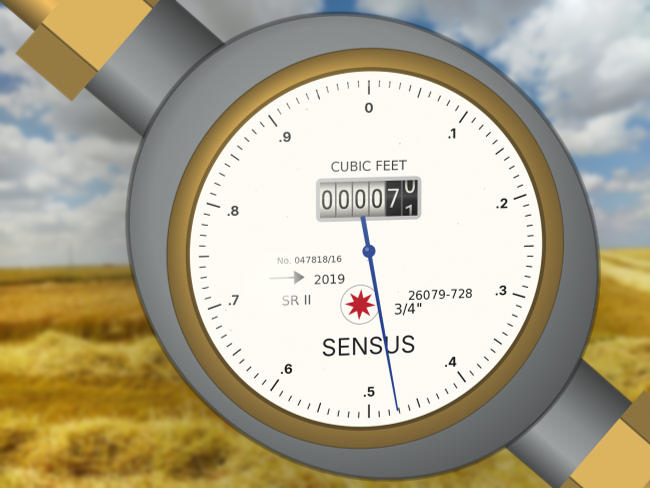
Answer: value=70.47 unit=ft³
